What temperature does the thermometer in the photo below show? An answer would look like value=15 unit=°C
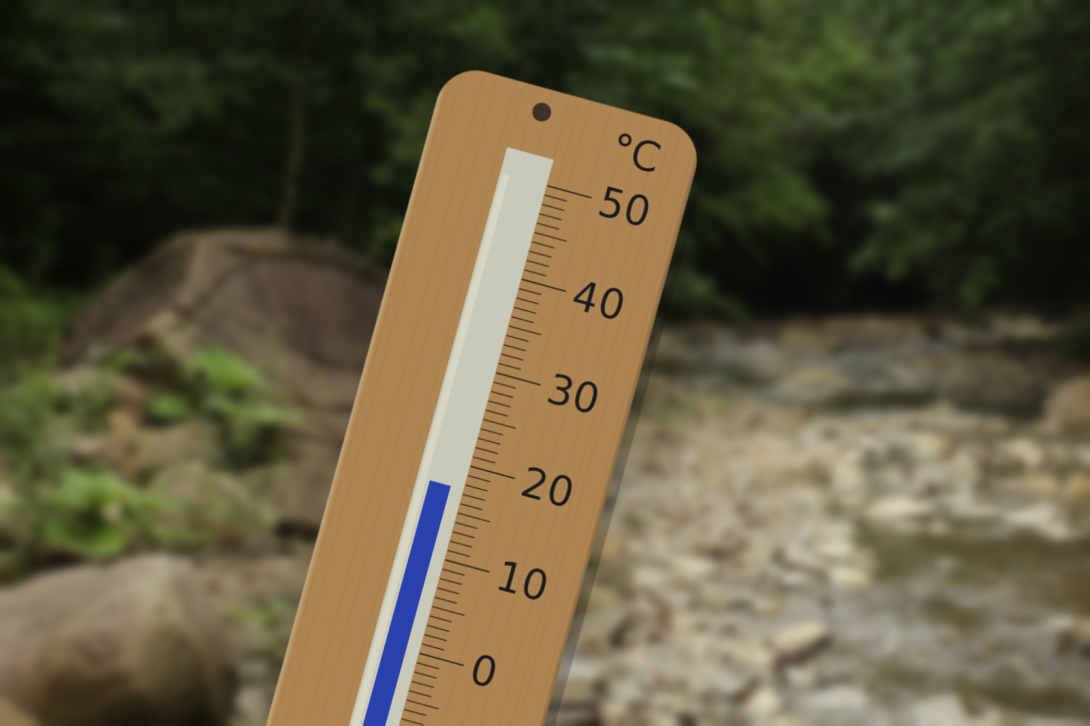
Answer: value=17.5 unit=°C
